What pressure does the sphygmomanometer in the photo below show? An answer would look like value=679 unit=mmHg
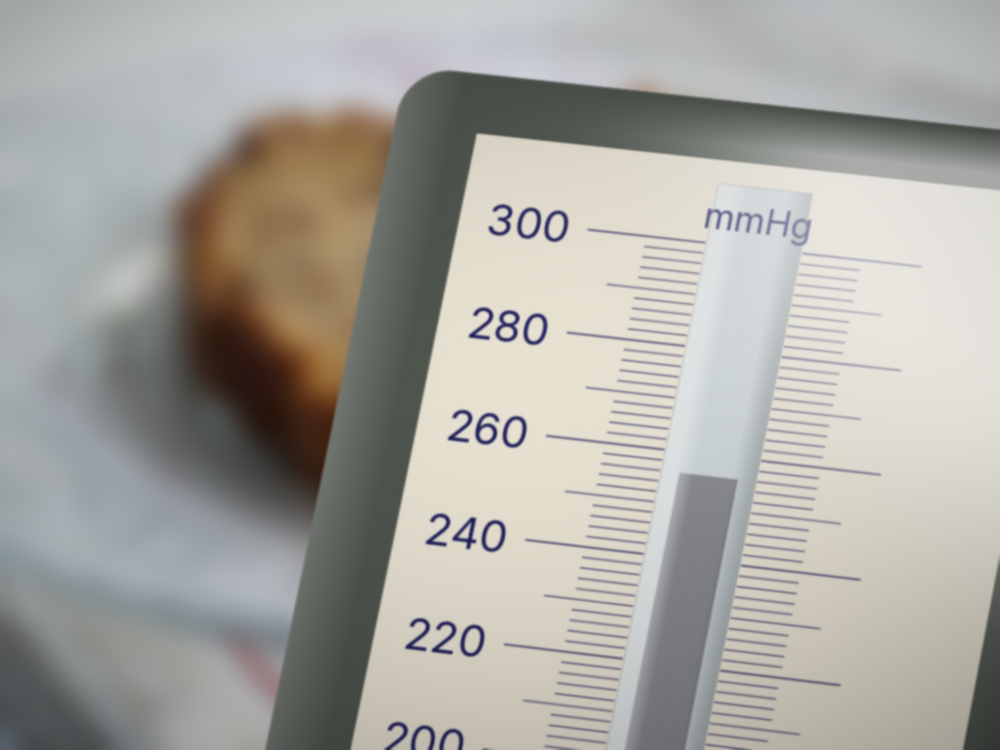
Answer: value=256 unit=mmHg
